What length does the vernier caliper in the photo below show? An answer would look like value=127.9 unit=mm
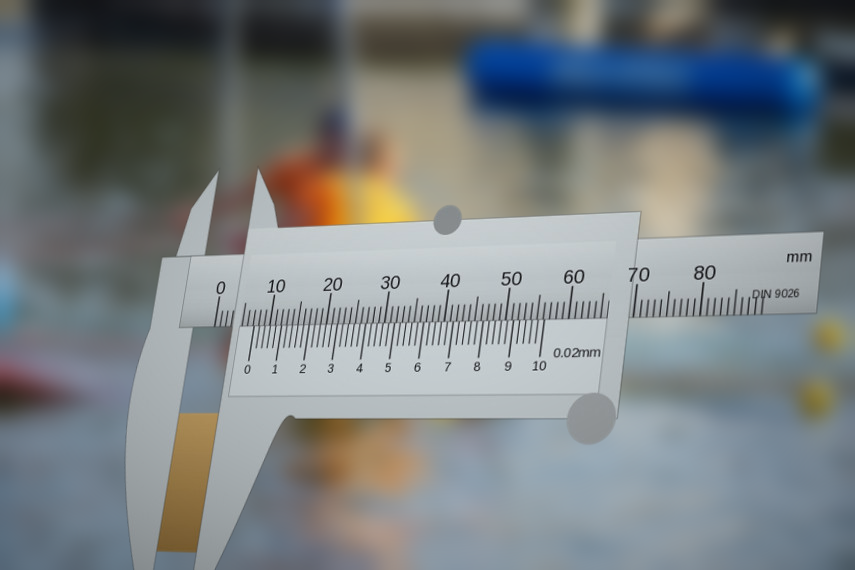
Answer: value=7.2 unit=mm
